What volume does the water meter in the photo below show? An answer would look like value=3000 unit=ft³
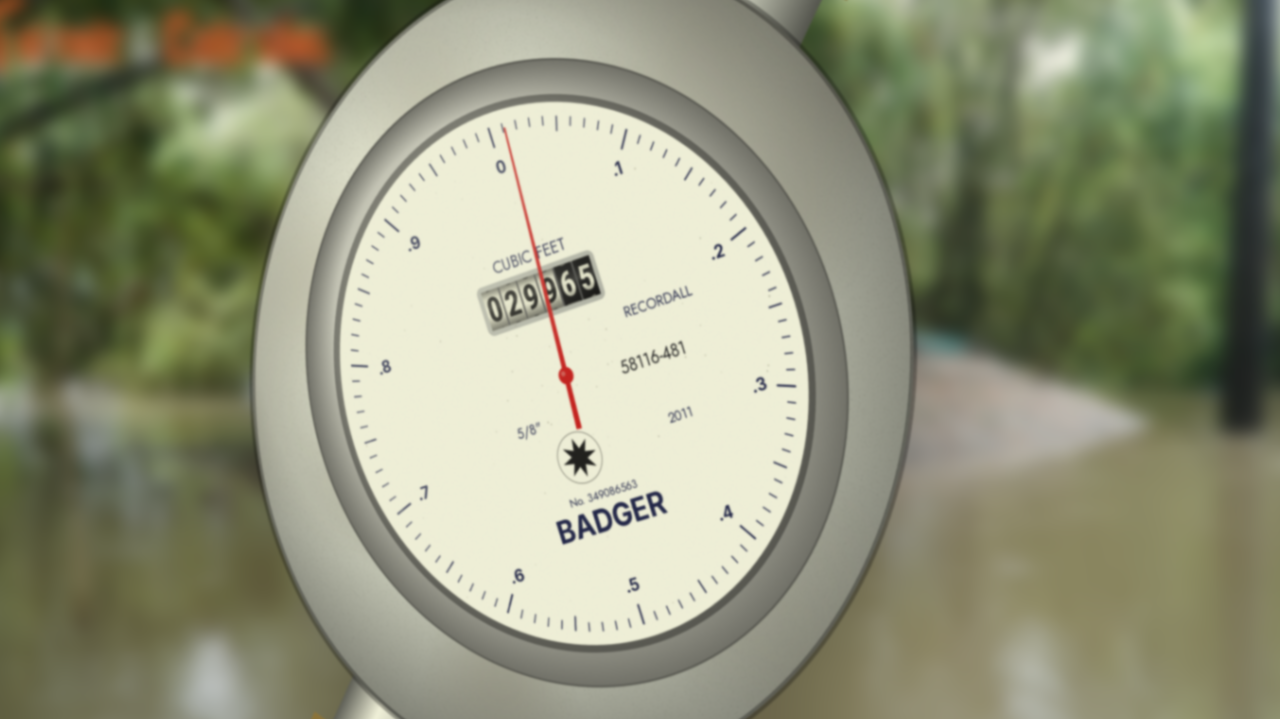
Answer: value=29965.01 unit=ft³
